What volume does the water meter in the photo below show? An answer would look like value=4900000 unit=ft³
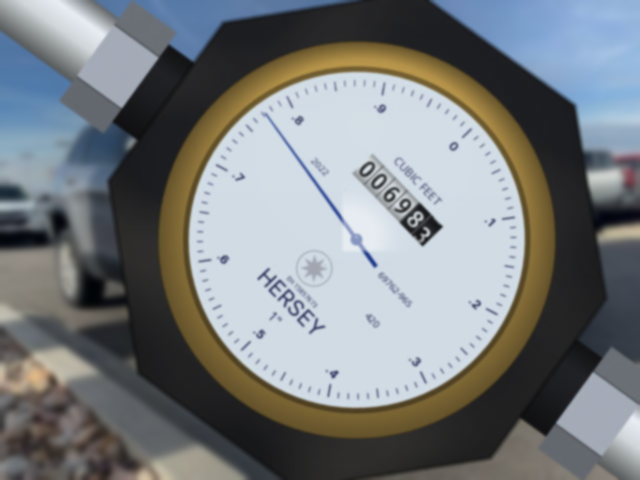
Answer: value=6982.77 unit=ft³
